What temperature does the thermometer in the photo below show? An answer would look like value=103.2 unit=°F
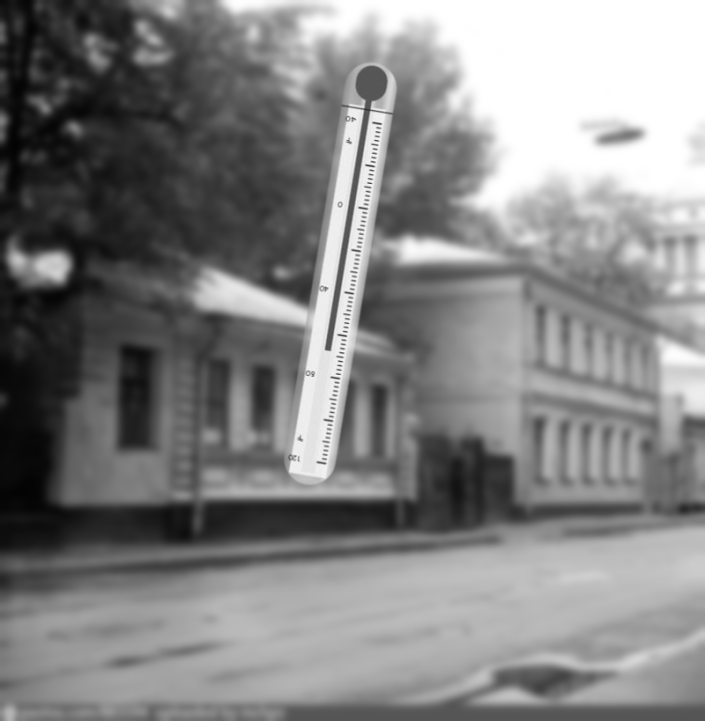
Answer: value=68 unit=°F
